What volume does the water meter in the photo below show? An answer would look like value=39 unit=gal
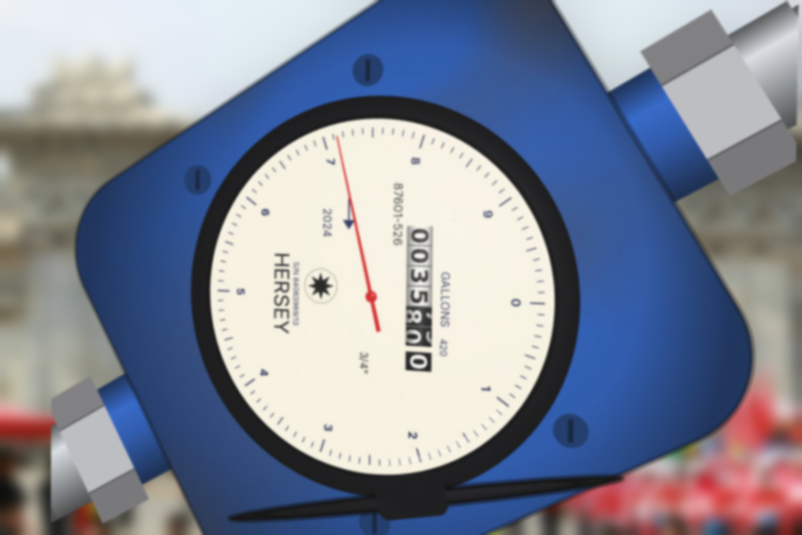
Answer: value=35797.1 unit=gal
